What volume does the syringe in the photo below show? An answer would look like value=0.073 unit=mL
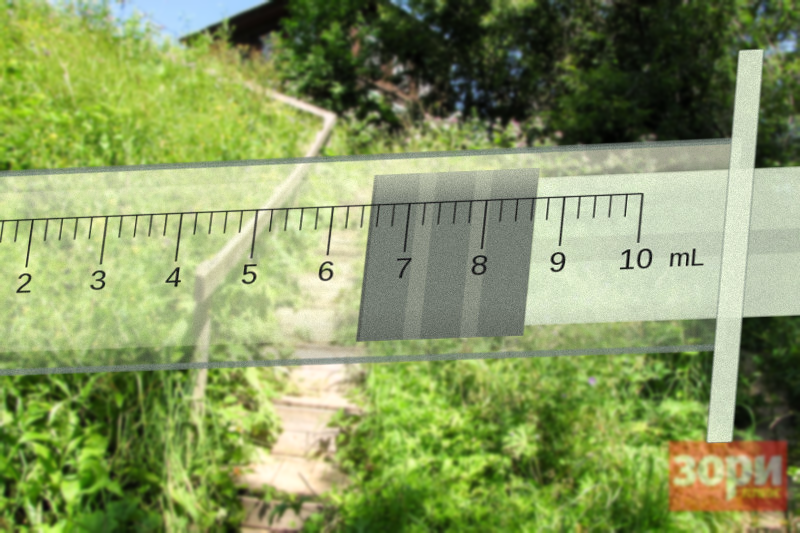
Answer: value=6.5 unit=mL
